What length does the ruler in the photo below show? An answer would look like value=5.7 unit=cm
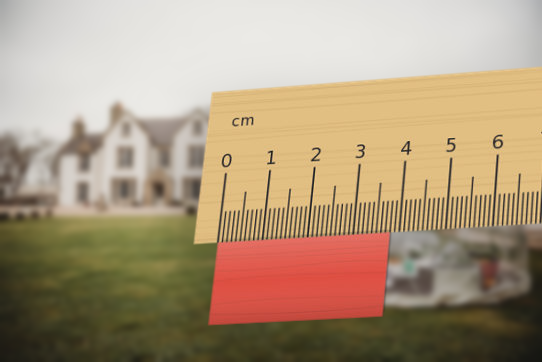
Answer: value=3.8 unit=cm
